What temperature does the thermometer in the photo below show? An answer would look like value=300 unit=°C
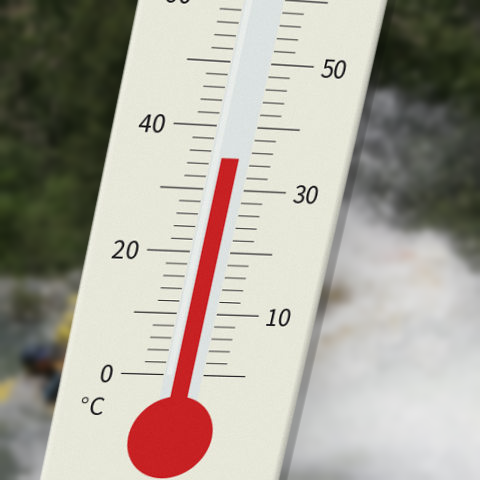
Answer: value=35 unit=°C
